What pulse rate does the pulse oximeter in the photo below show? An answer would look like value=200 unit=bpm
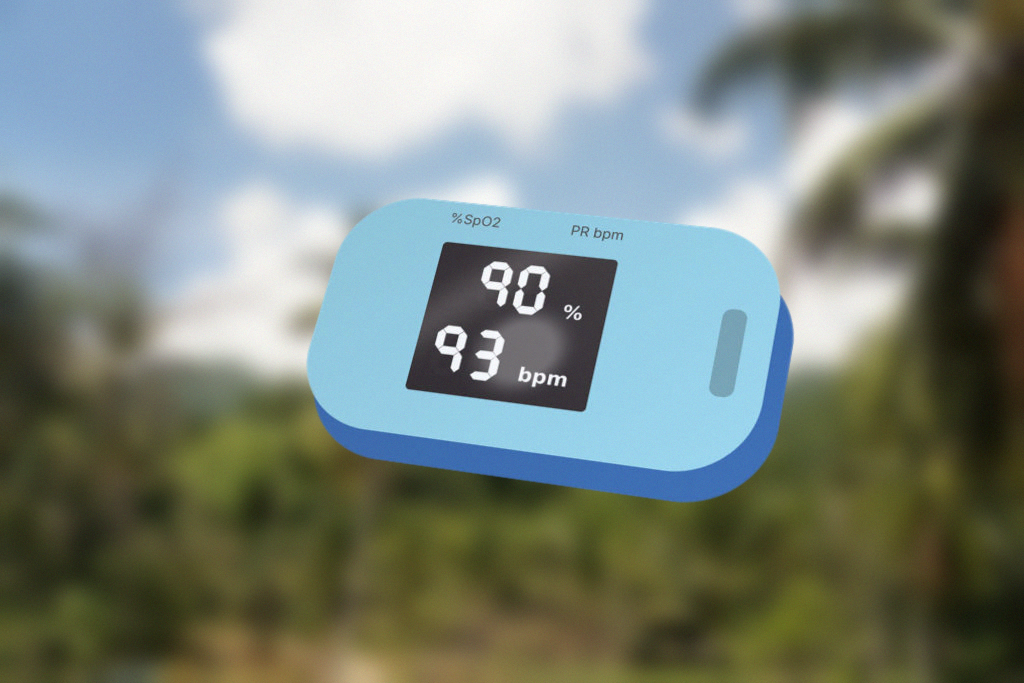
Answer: value=93 unit=bpm
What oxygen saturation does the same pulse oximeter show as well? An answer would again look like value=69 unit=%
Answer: value=90 unit=%
